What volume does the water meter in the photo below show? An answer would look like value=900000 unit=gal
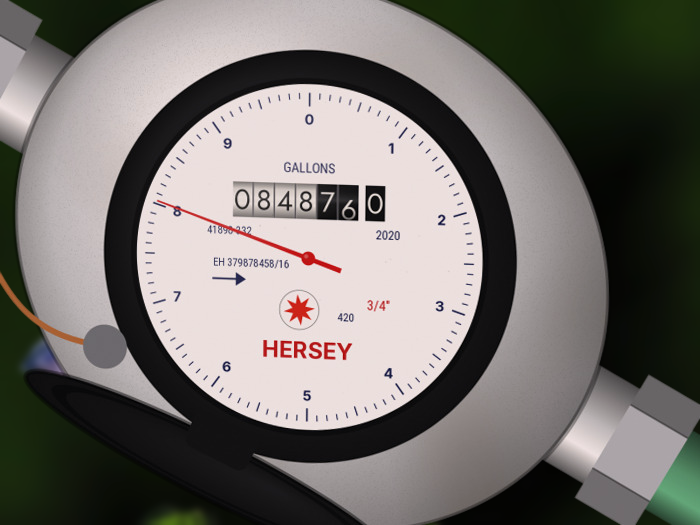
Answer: value=848758.0 unit=gal
